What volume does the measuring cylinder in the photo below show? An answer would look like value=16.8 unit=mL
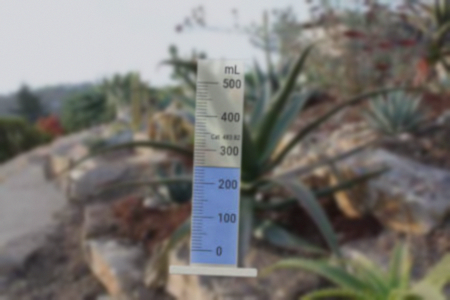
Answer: value=250 unit=mL
